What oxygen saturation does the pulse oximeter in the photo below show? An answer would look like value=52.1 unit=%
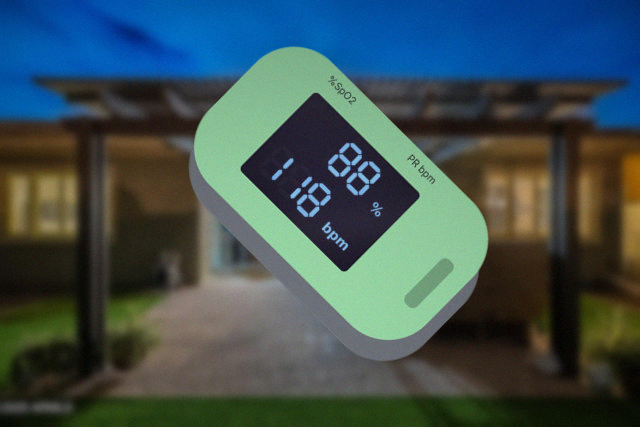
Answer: value=88 unit=%
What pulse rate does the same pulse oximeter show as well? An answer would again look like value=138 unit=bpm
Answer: value=118 unit=bpm
